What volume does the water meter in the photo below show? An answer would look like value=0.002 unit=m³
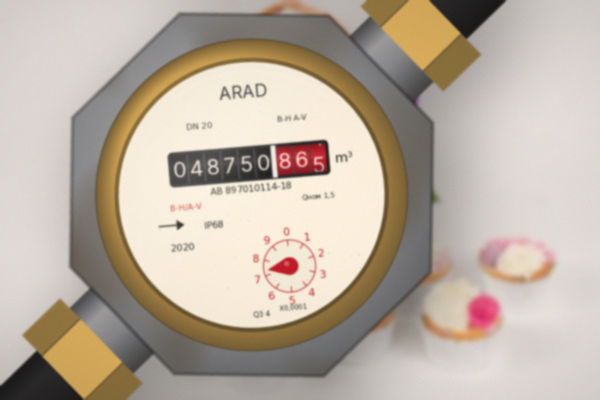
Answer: value=48750.8647 unit=m³
